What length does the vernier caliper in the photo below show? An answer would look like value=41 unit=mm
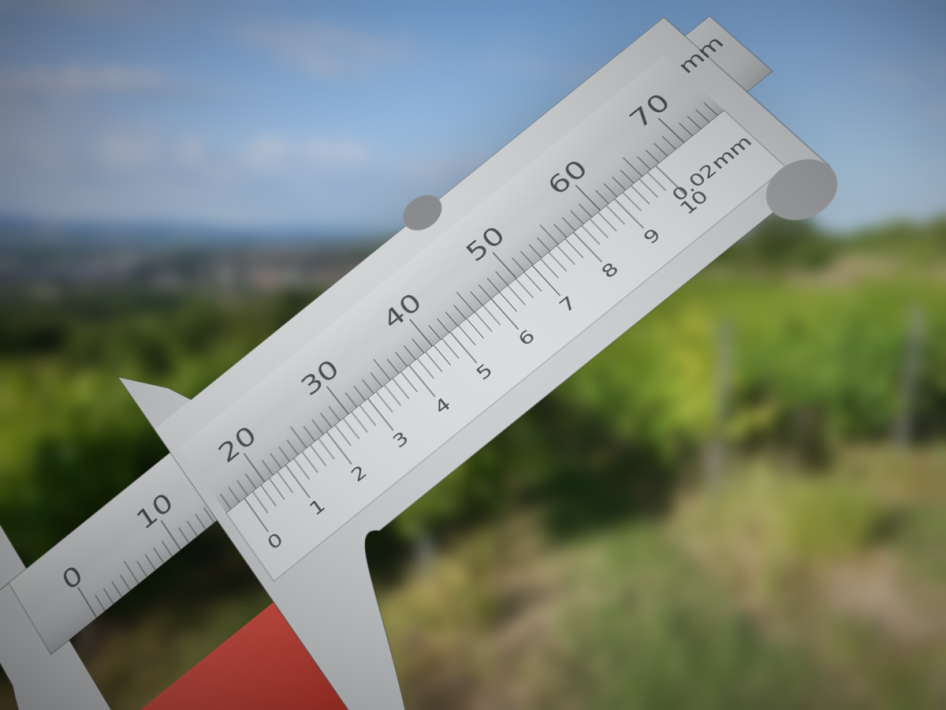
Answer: value=17.6 unit=mm
